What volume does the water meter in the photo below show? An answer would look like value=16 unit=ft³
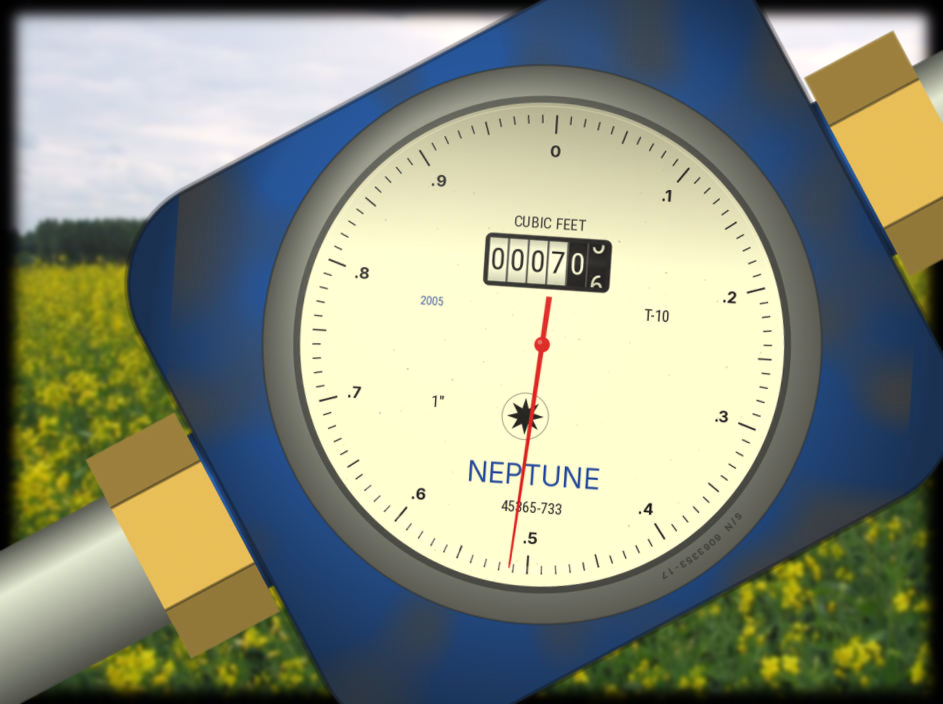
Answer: value=705.51 unit=ft³
